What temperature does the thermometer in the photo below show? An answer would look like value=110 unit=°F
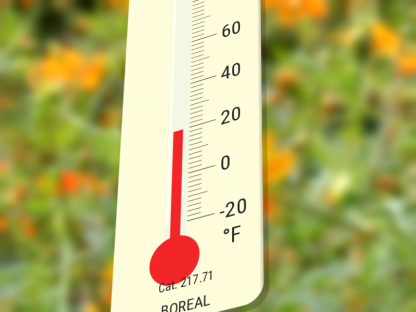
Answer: value=20 unit=°F
